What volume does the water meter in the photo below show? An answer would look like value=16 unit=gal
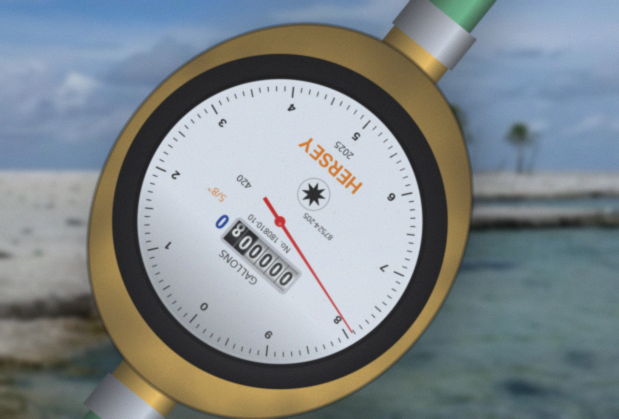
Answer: value=77.9 unit=gal
